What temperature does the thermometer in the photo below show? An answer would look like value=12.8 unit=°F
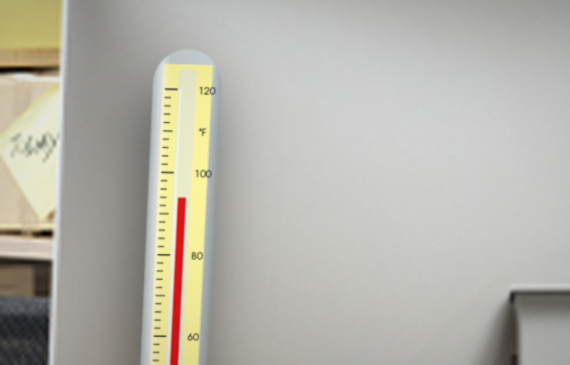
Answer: value=94 unit=°F
